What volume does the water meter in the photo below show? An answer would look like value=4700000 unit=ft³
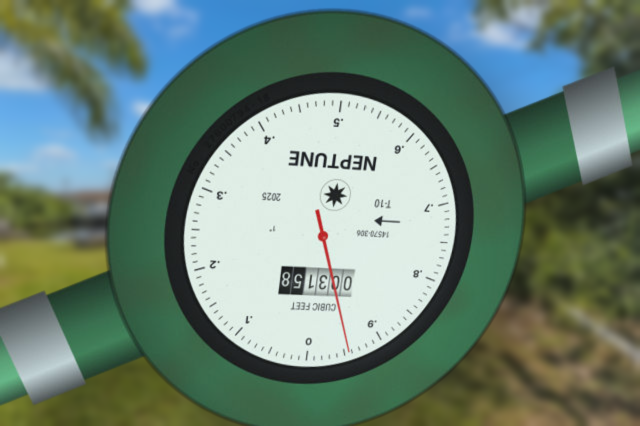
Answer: value=3157.94 unit=ft³
